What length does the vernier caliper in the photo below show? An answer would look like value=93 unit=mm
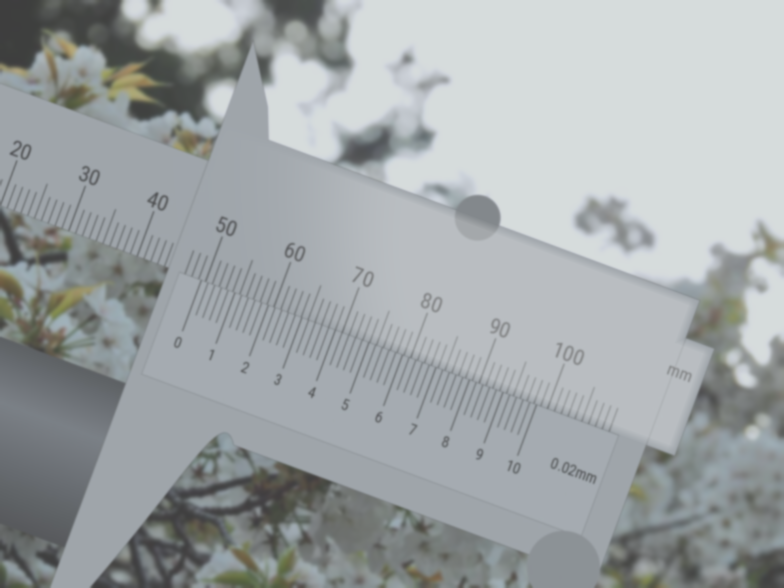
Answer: value=49.4 unit=mm
